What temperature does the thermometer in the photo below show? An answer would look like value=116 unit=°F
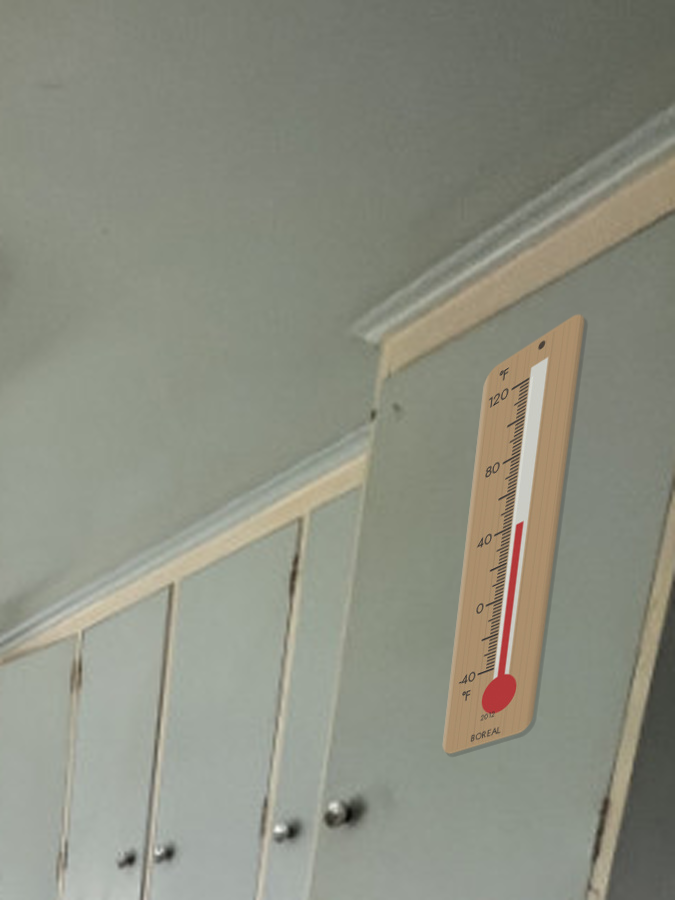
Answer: value=40 unit=°F
